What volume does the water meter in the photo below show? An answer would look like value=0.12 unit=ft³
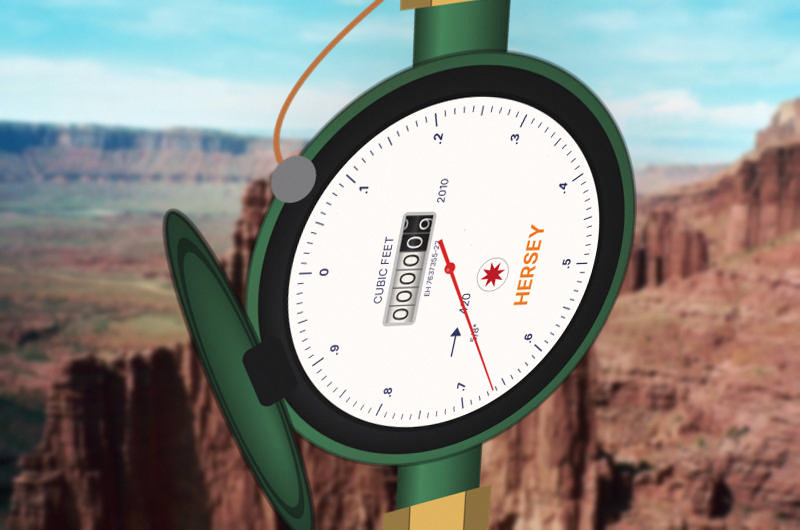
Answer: value=8.66 unit=ft³
